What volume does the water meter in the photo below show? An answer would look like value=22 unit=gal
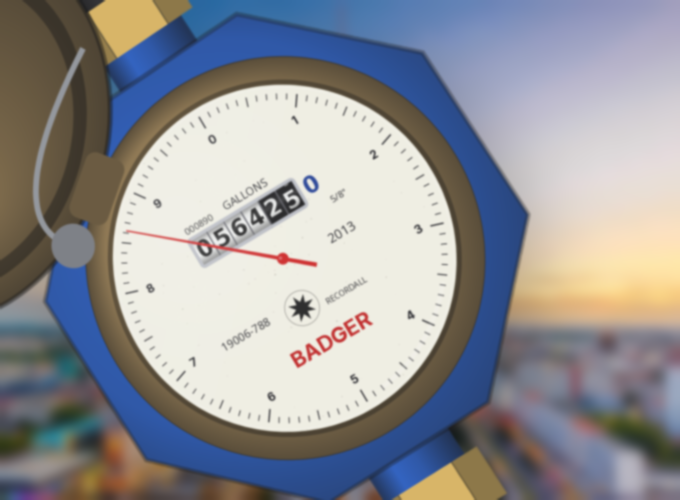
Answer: value=564248.6 unit=gal
